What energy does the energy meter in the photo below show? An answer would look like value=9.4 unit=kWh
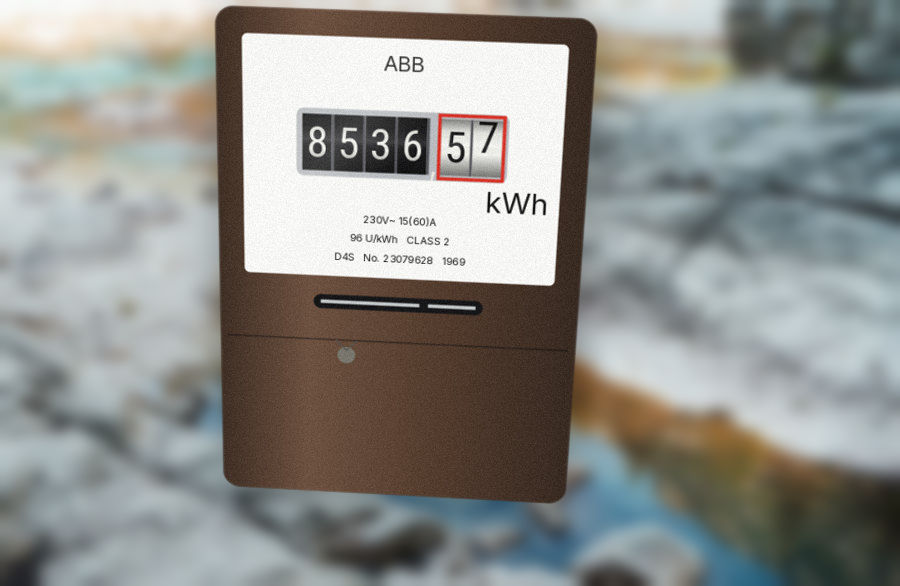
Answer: value=8536.57 unit=kWh
